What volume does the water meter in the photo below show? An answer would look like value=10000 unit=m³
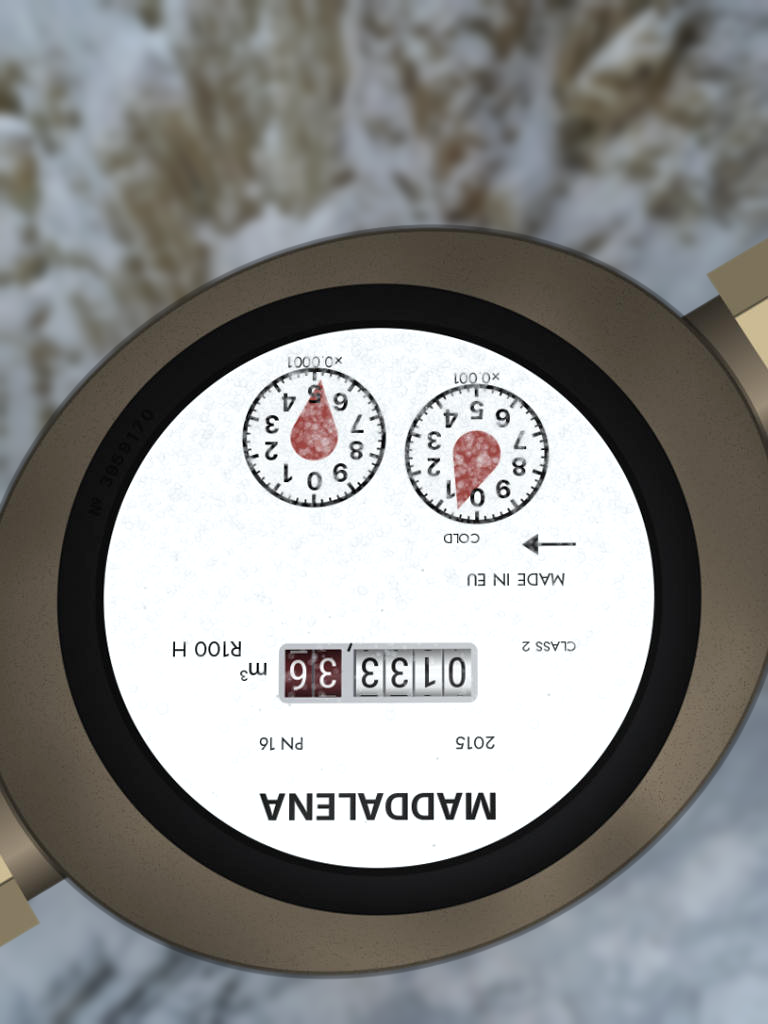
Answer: value=133.3605 unit=m³
